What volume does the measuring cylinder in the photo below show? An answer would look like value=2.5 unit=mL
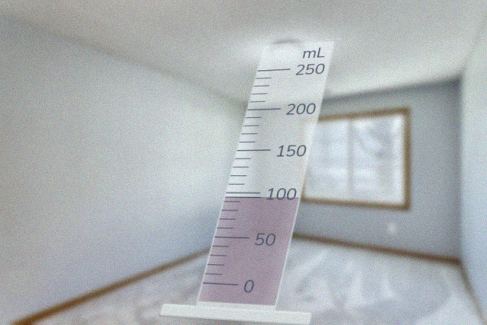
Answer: value=95 unit=mL
